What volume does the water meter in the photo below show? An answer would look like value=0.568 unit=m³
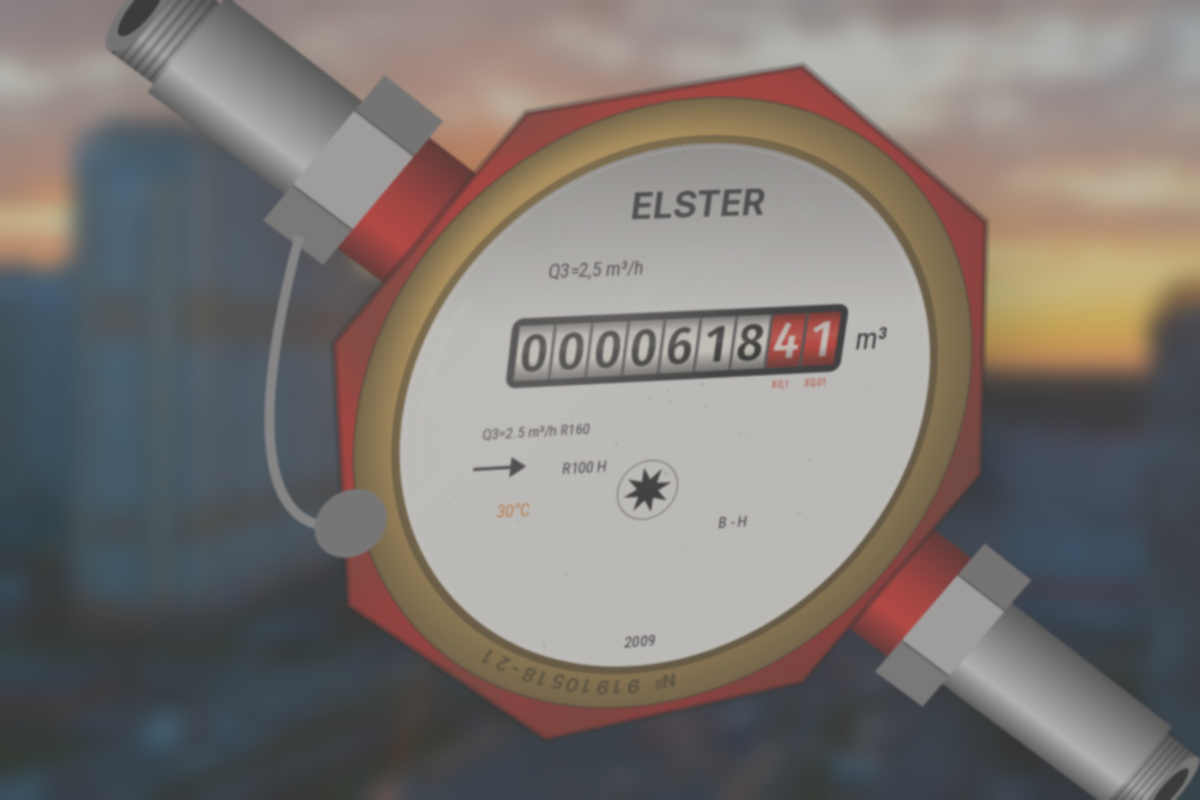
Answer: value=618.41 unit=m³
